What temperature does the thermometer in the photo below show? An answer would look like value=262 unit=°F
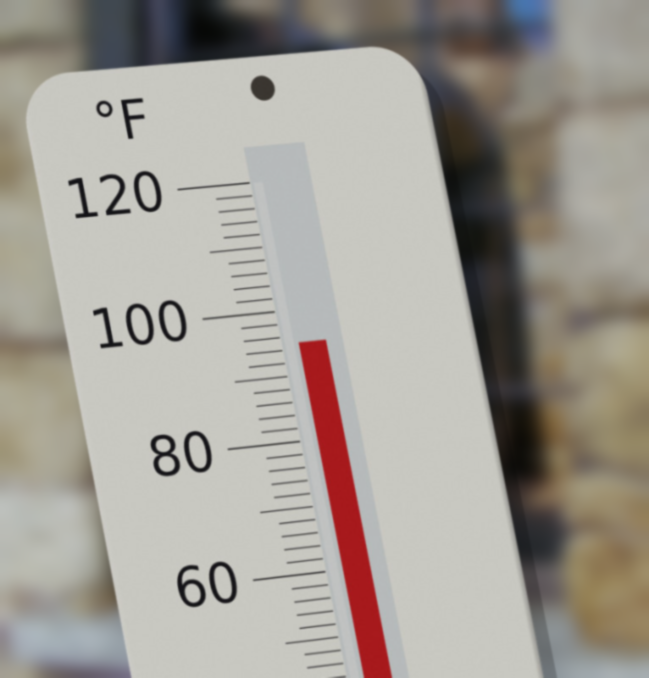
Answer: value=95 unit=°F
